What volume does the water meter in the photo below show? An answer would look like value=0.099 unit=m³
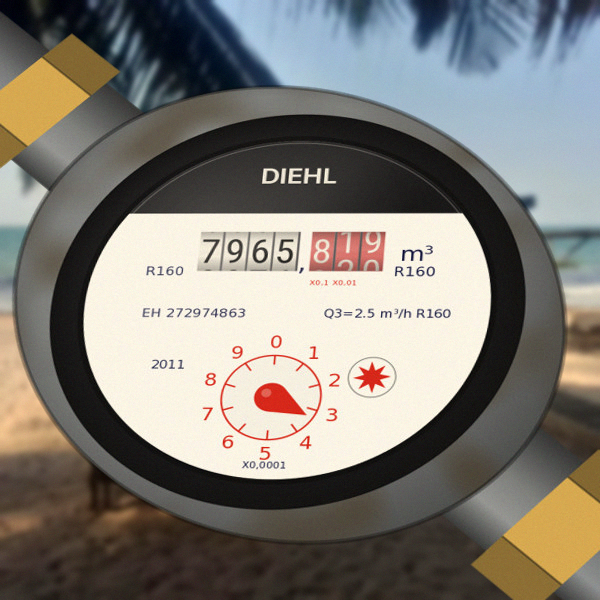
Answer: value=7965.8193 unit=m³
